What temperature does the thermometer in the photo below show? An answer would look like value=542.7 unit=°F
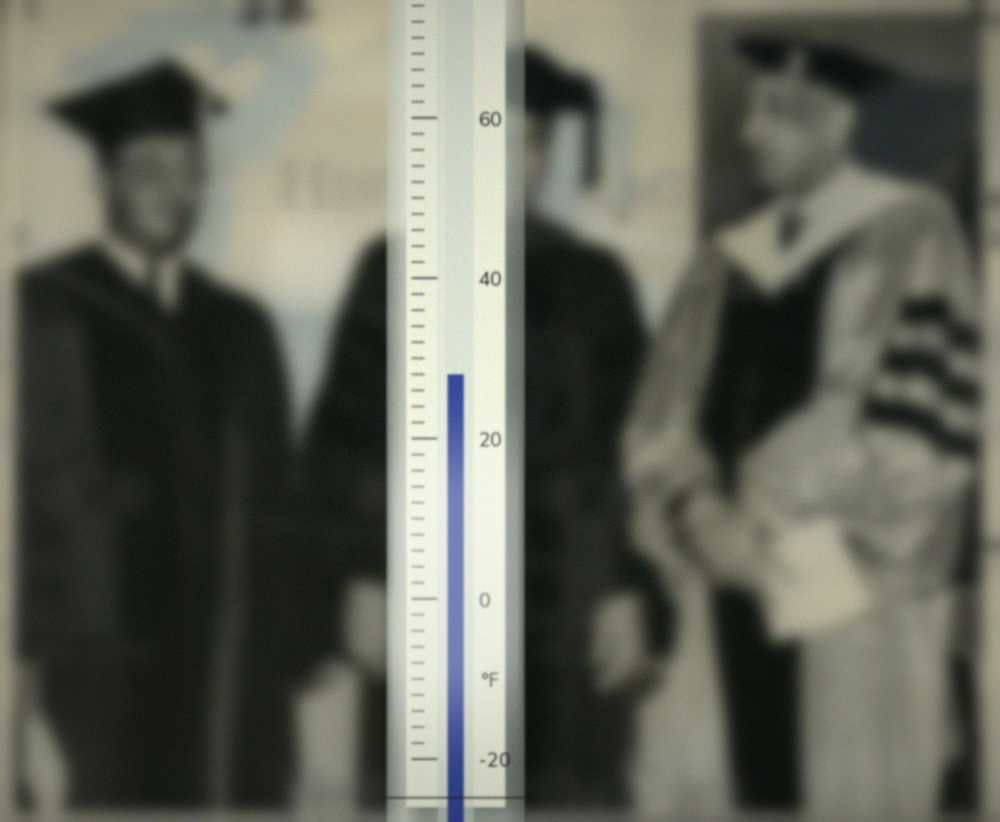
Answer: value=28 unit=°F
